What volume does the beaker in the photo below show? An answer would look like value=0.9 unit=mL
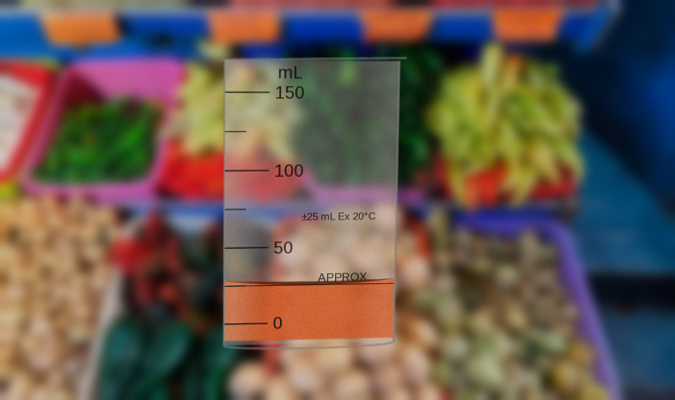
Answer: value=25 unit=mL
